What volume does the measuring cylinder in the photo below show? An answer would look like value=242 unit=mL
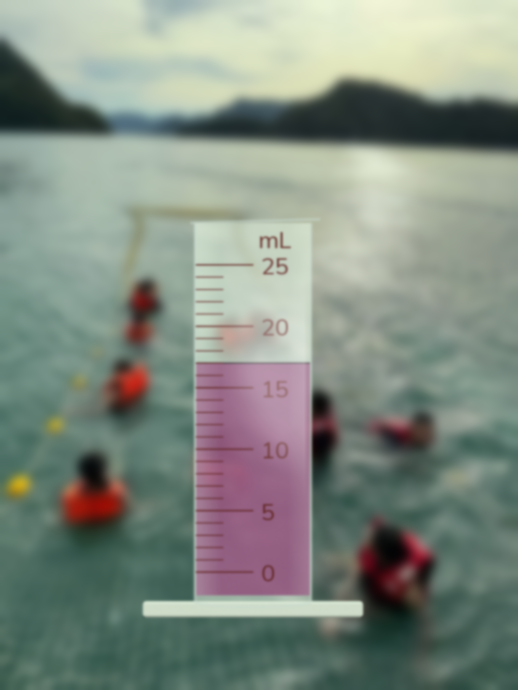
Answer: value=17 unit=mL
